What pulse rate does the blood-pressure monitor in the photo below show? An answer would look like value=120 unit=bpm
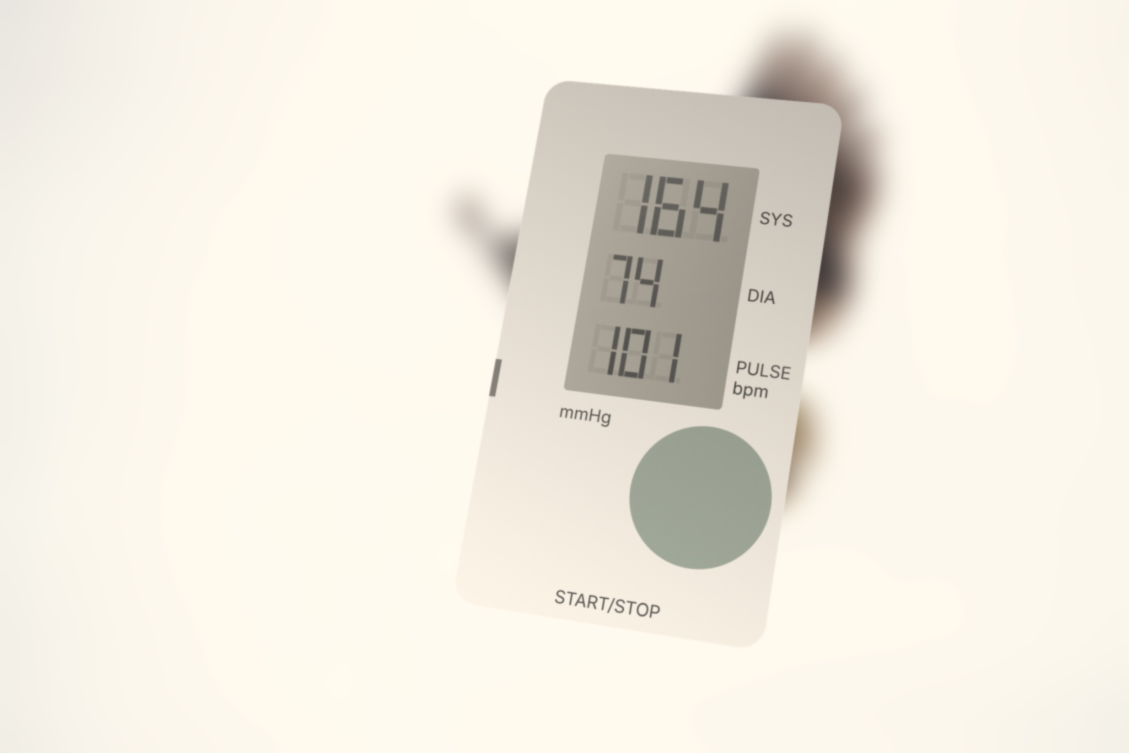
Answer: value=101 unit=bpm
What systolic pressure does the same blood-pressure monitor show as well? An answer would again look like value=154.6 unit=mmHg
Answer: value=164 unit=mmHg
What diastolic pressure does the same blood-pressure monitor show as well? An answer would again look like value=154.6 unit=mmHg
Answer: value=74 unit=mmHg
